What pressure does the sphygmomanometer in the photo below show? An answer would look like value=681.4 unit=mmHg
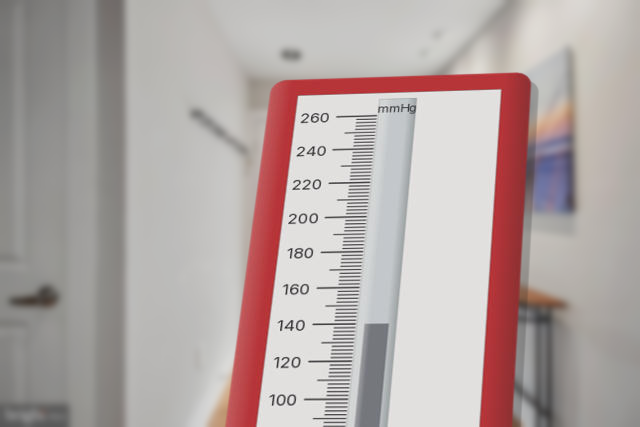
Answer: value=140 unit=mmHg
